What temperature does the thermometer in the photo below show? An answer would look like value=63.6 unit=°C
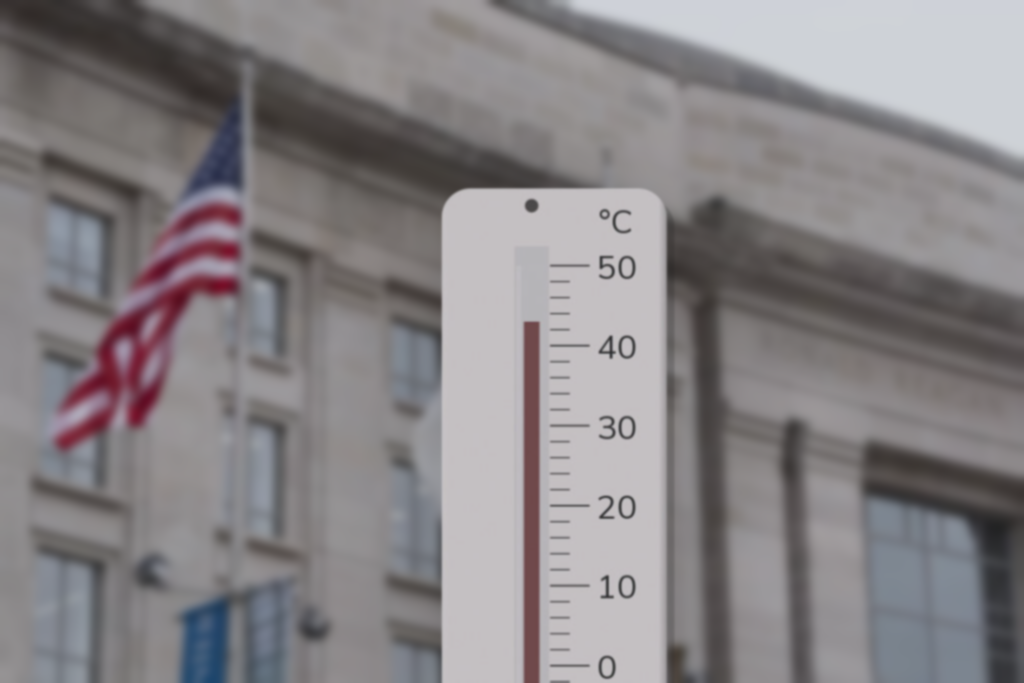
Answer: value=43 unit=°C
